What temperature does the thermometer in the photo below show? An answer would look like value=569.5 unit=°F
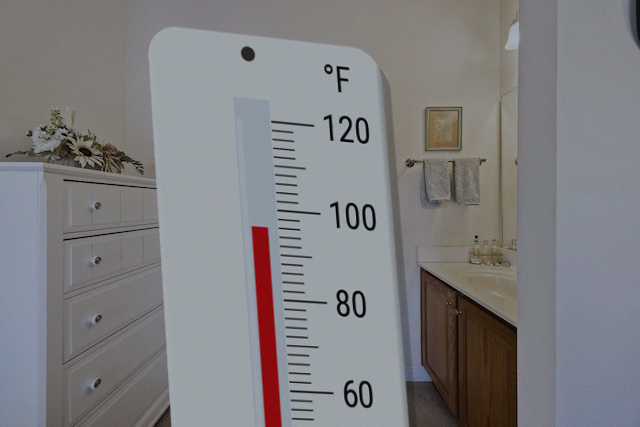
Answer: value=96 unit=°F
